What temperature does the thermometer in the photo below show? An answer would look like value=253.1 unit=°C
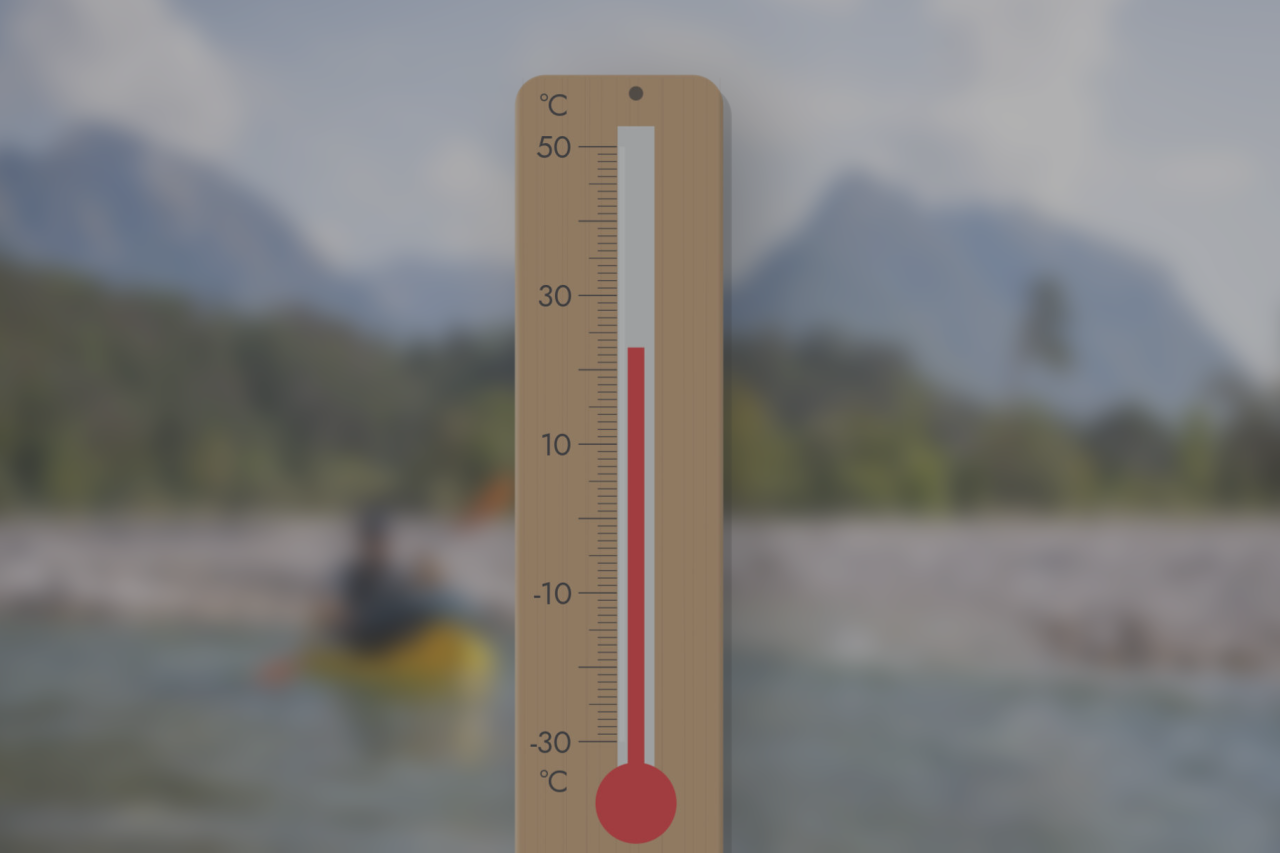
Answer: value=23 unit=°C
